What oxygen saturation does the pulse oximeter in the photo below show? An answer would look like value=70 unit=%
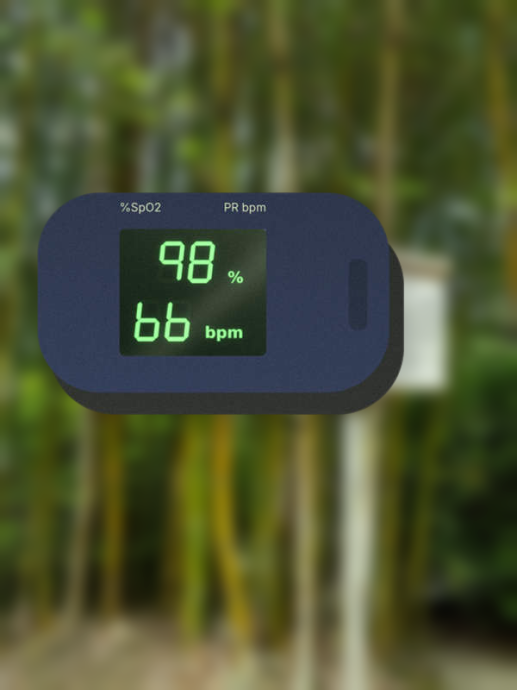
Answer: value=98 unit=%
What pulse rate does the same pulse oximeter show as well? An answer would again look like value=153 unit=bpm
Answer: value=66 unit=bpm
